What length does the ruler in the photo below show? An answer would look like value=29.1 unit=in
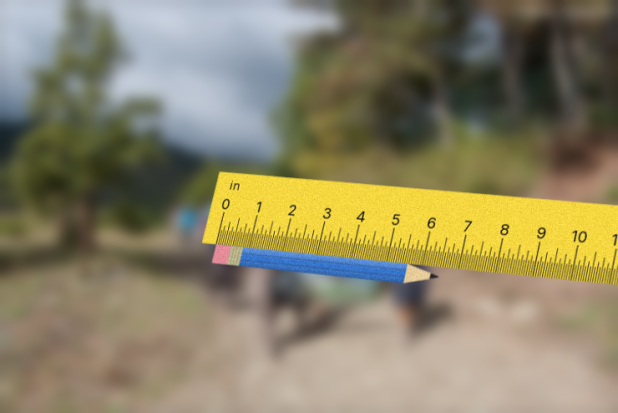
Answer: value=6.5 unit=in
